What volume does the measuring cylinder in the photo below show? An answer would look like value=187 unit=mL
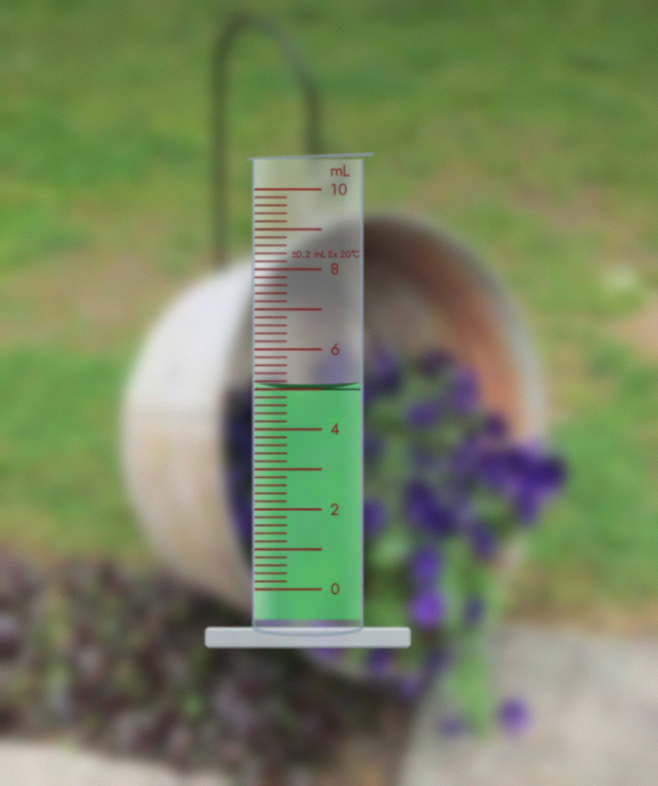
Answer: value=5 unit=mL
